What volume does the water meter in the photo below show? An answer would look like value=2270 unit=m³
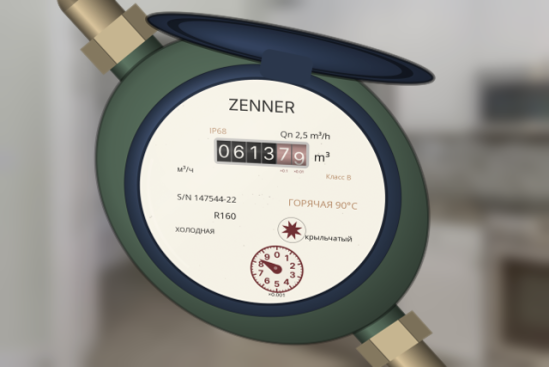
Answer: value=613.788 unit=m³
